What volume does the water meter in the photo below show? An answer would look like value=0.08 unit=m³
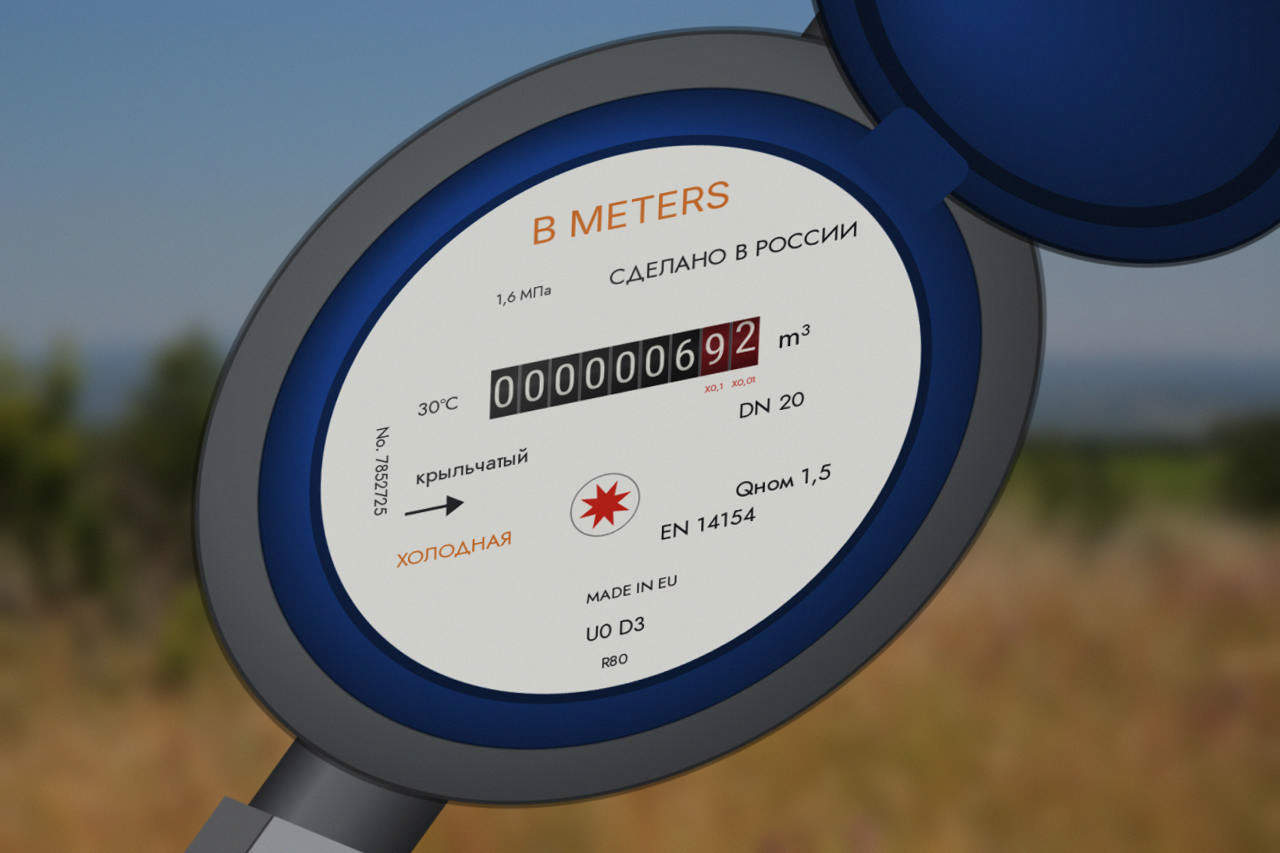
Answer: value=6.92 unit=m³
